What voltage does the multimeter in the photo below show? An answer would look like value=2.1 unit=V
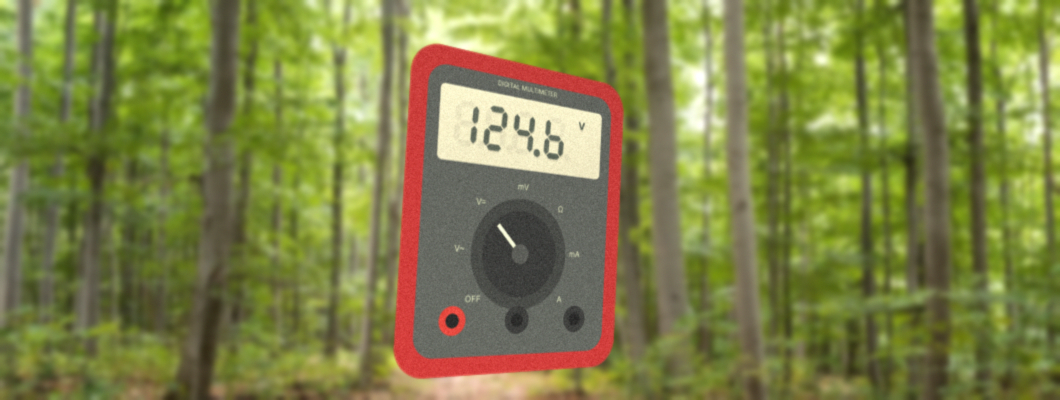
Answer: value=124.6 unit=V
